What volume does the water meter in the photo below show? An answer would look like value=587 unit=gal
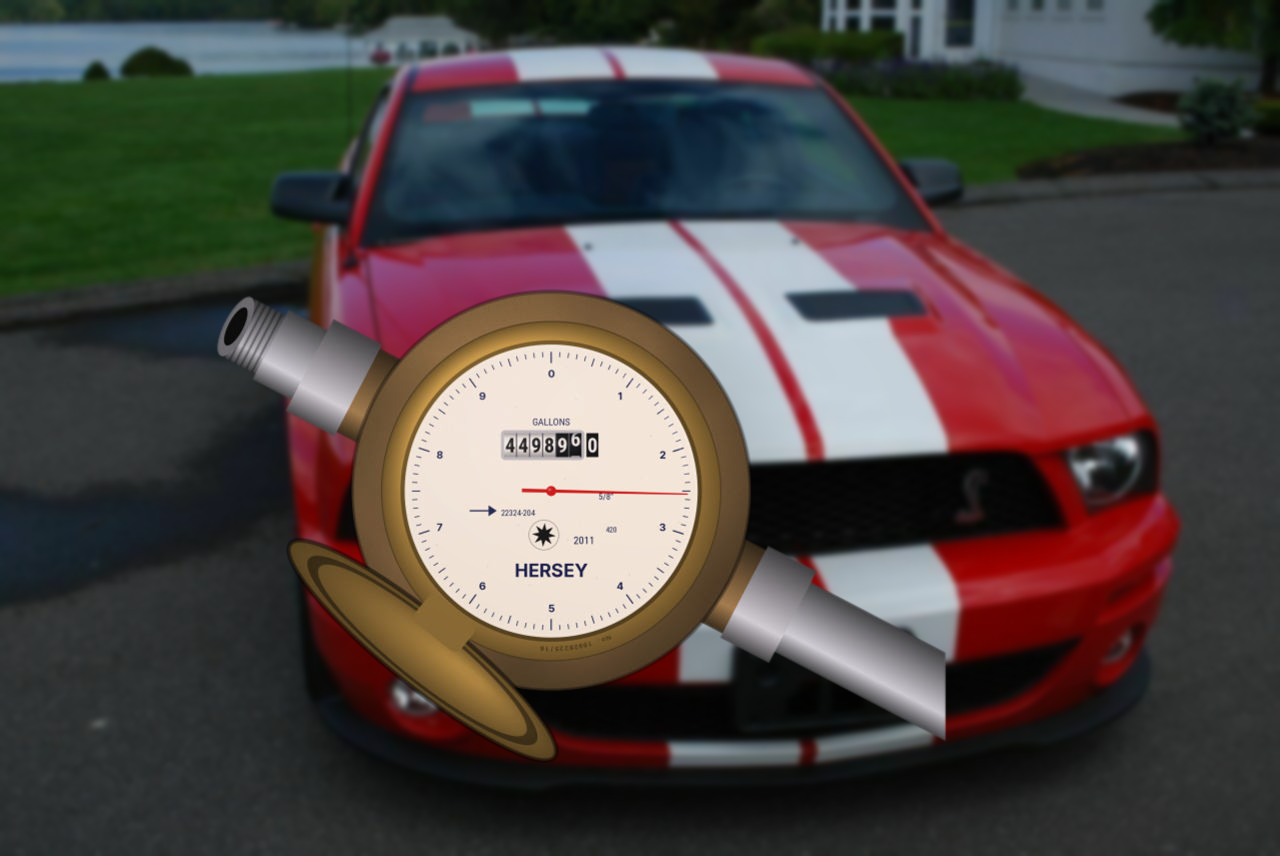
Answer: value=4498962.5 unit=gal
